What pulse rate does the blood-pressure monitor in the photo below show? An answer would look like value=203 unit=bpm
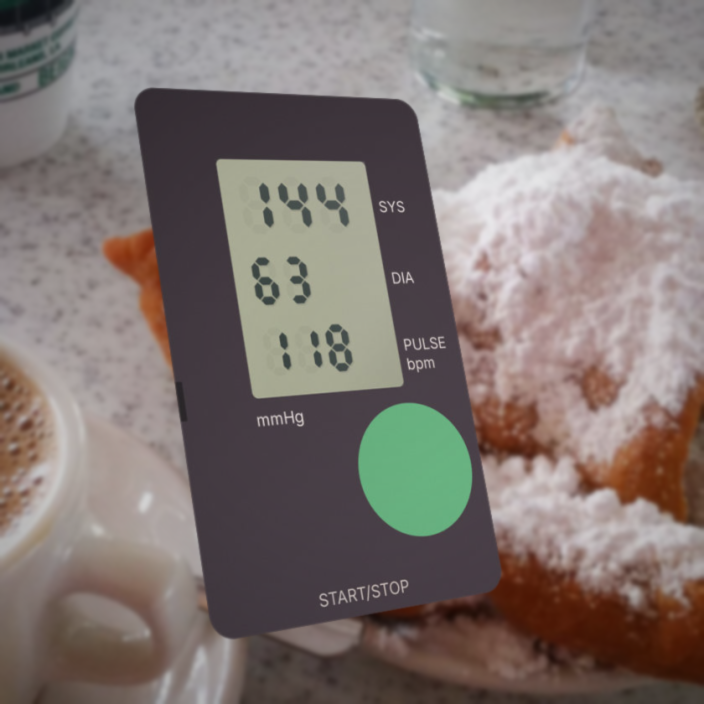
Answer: value=118 unit=bpm
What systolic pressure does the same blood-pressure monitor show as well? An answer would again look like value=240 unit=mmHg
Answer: value=144 unit=mmHg
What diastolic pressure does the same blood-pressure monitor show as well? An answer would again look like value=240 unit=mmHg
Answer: value=63 unit=mmHg
